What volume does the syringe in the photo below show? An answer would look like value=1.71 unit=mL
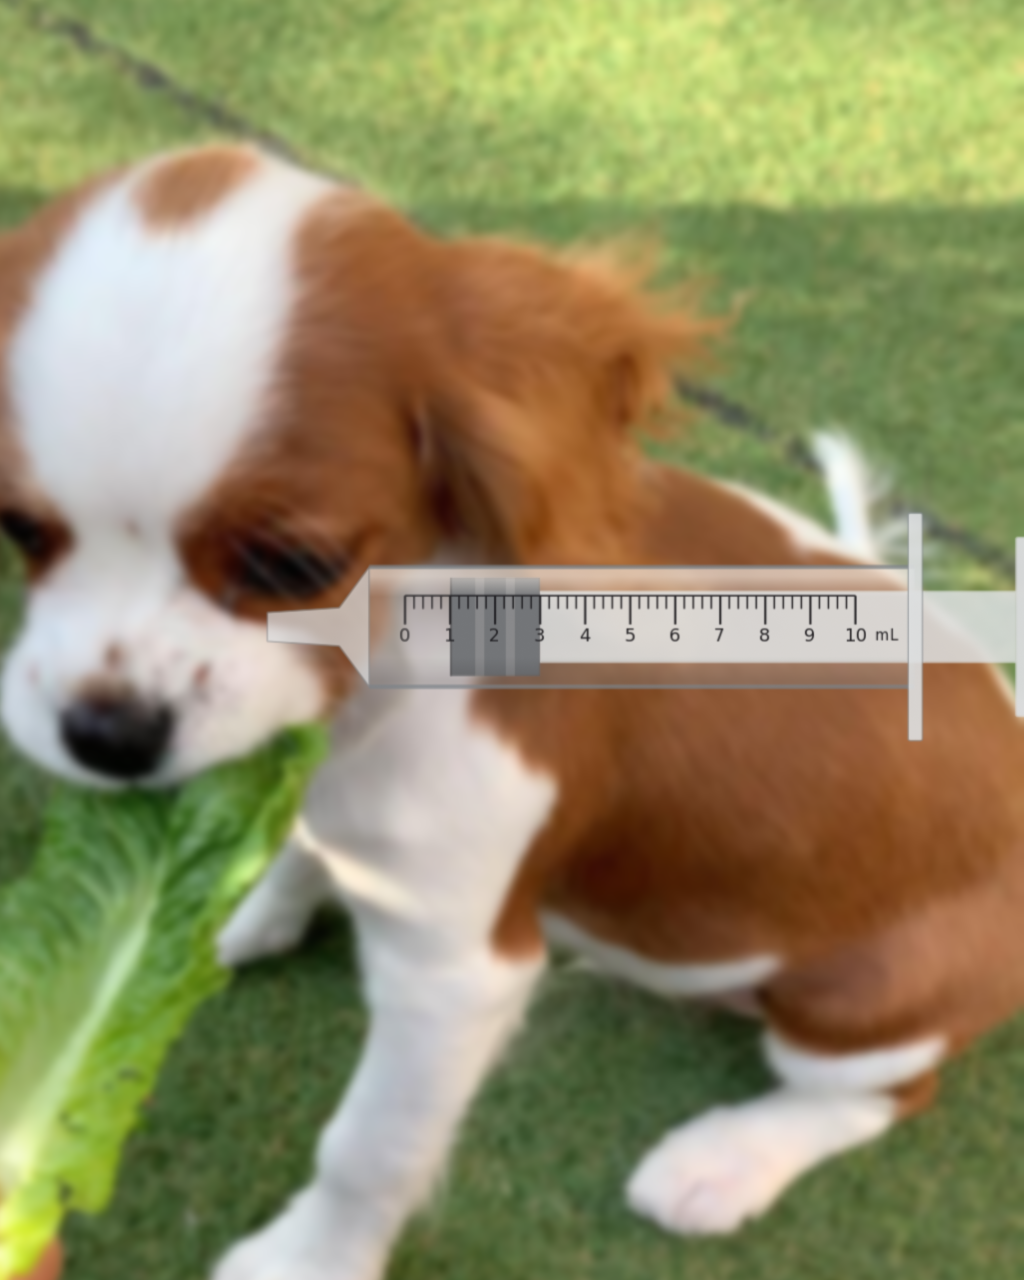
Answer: value=1 unit=mL
